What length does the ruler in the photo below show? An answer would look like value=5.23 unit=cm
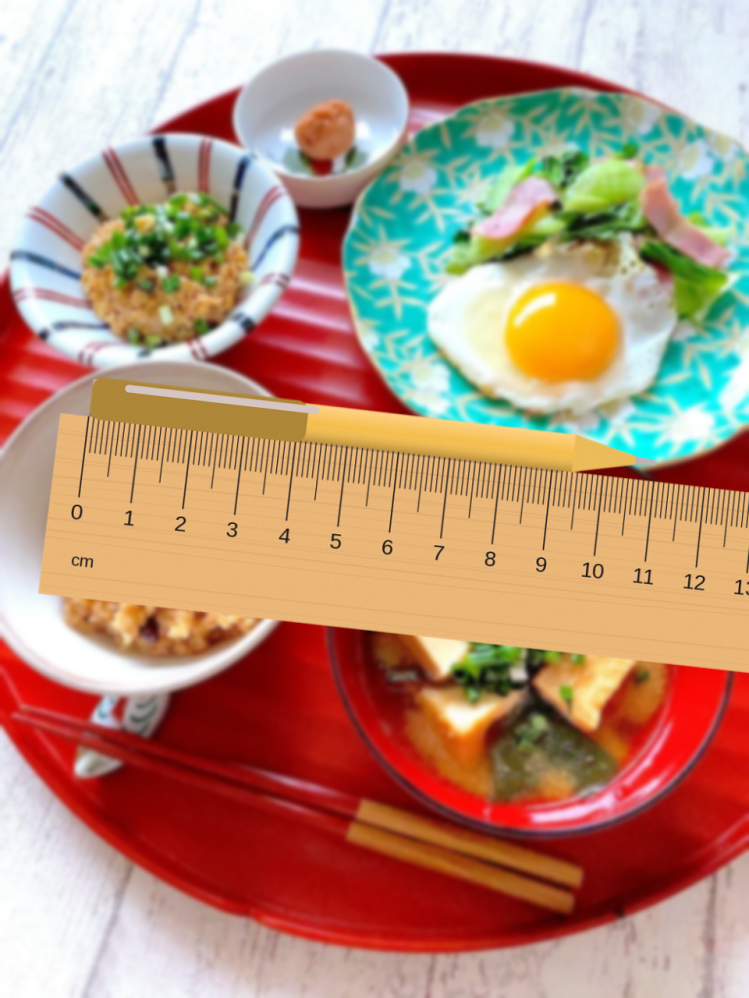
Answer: value=11 unit=cm
